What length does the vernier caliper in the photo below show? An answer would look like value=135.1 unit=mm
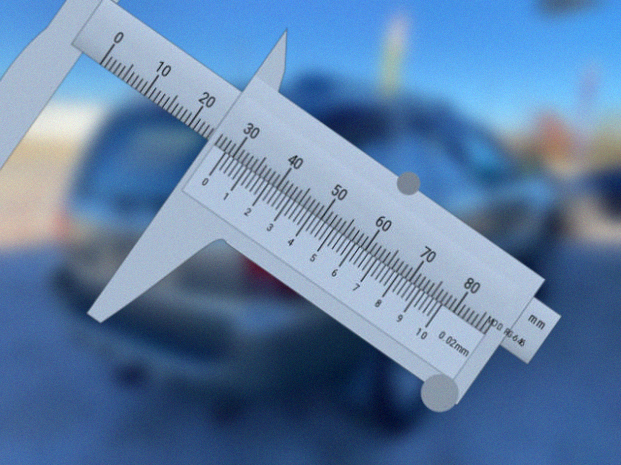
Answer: value=28.4 unit=mm
